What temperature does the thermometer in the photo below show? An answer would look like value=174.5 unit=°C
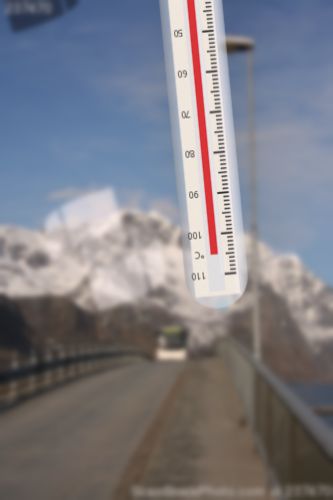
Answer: value=105 unit=°C
